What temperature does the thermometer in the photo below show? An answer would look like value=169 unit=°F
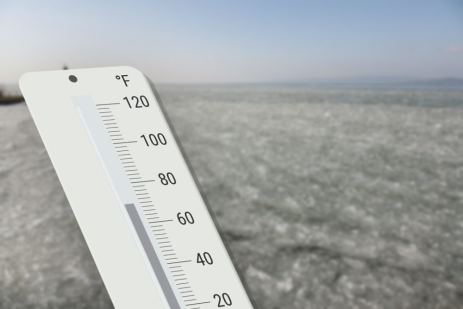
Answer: value=70 unit=°F
